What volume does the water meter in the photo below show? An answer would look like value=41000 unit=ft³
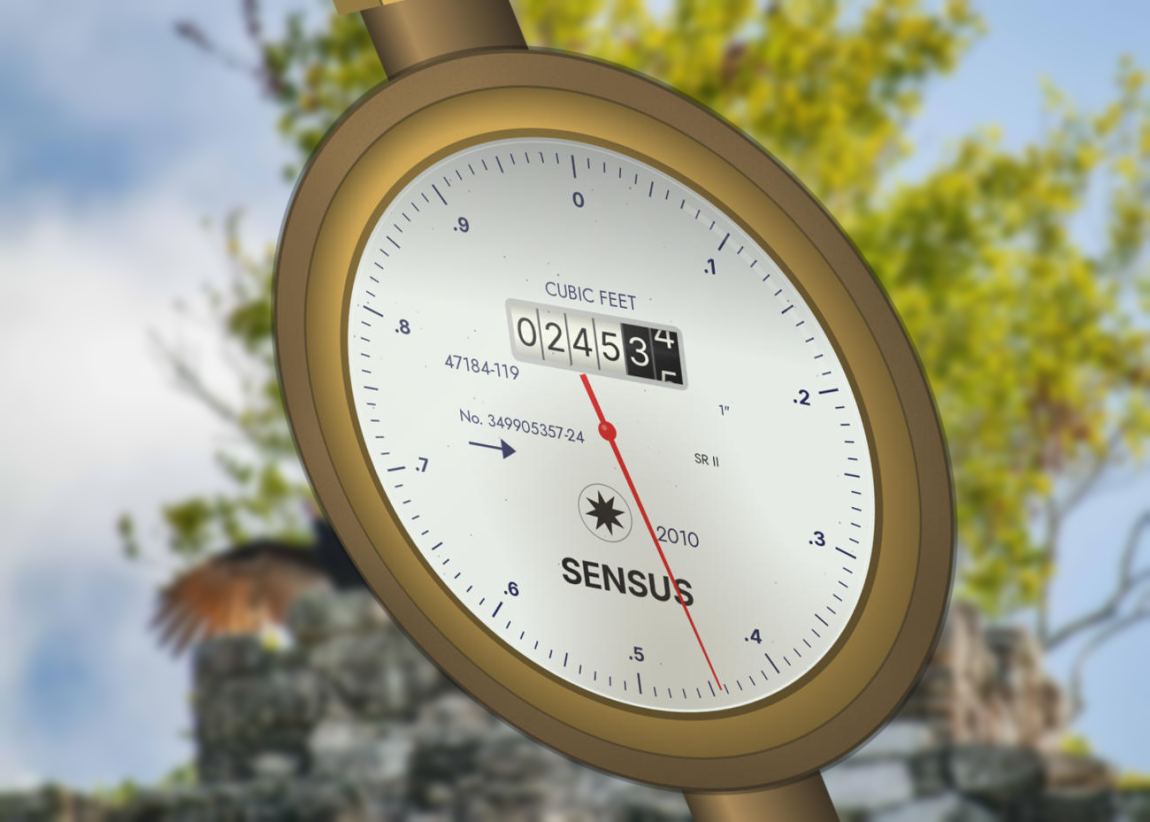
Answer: value=24534.44 unit=ft³
